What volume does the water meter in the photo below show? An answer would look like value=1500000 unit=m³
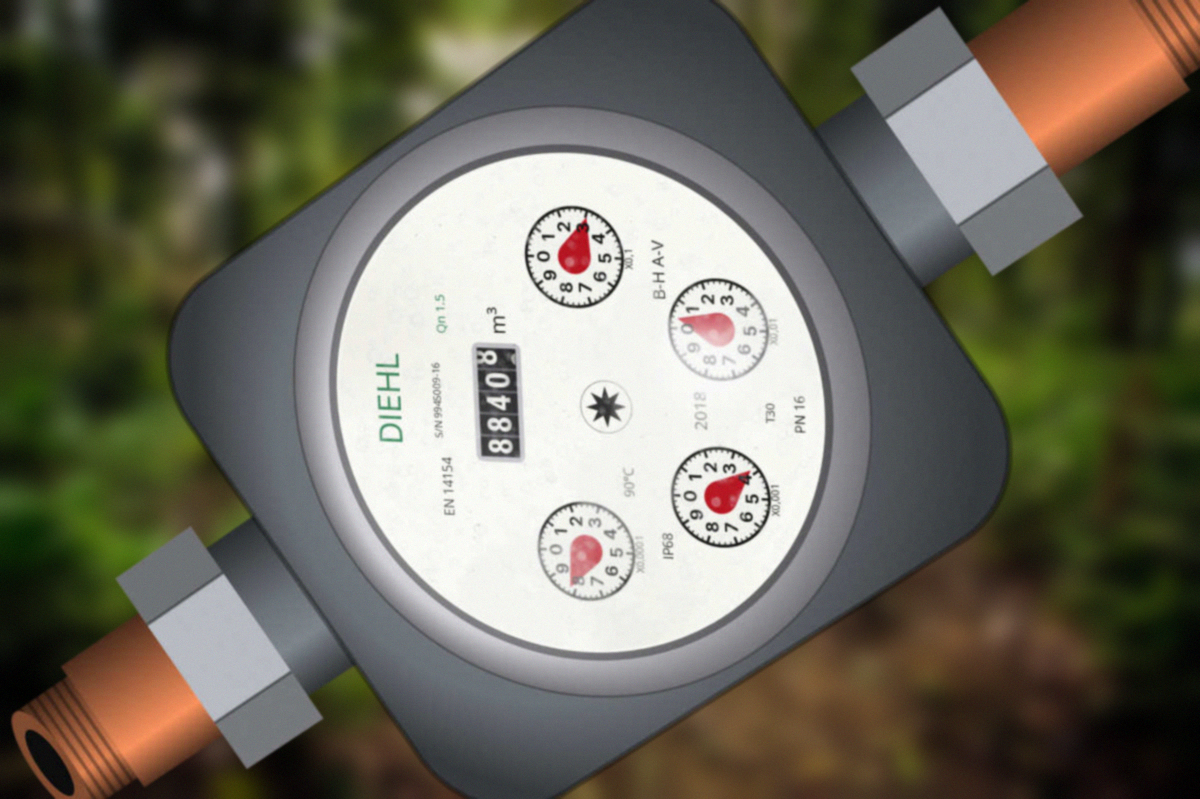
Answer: value=88408.3038 unit=m³
